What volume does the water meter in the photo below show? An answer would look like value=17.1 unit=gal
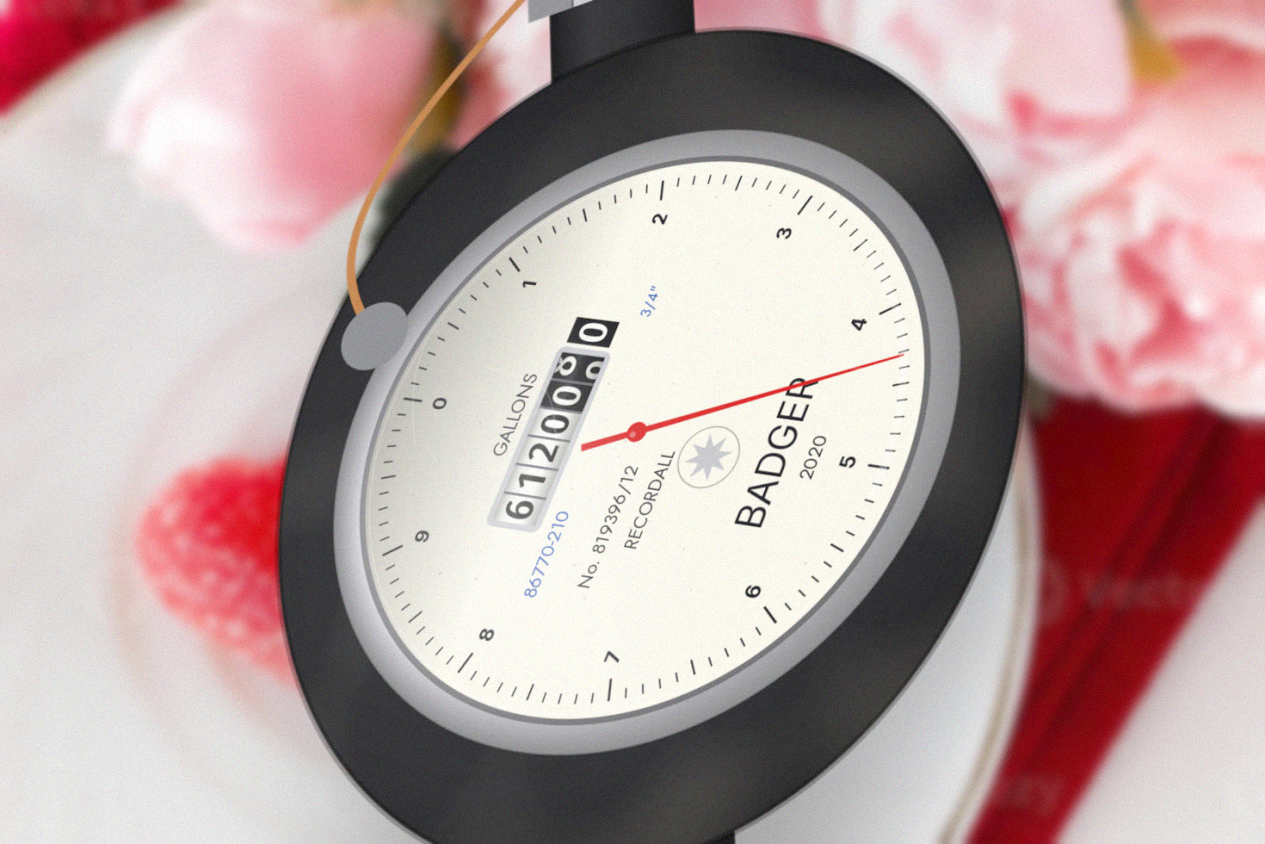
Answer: value=6120084.3 unit=gal
